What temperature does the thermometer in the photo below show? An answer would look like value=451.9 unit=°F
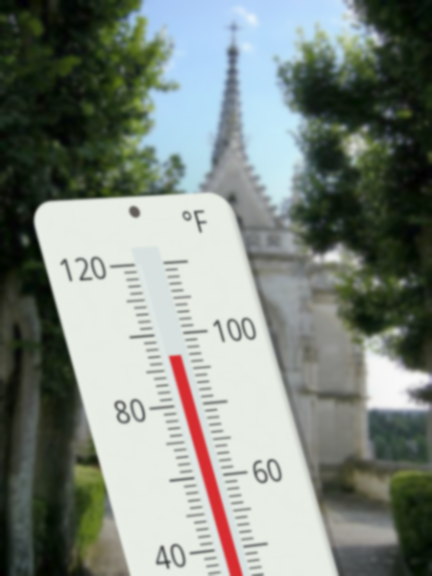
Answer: value=94 unit=°F
